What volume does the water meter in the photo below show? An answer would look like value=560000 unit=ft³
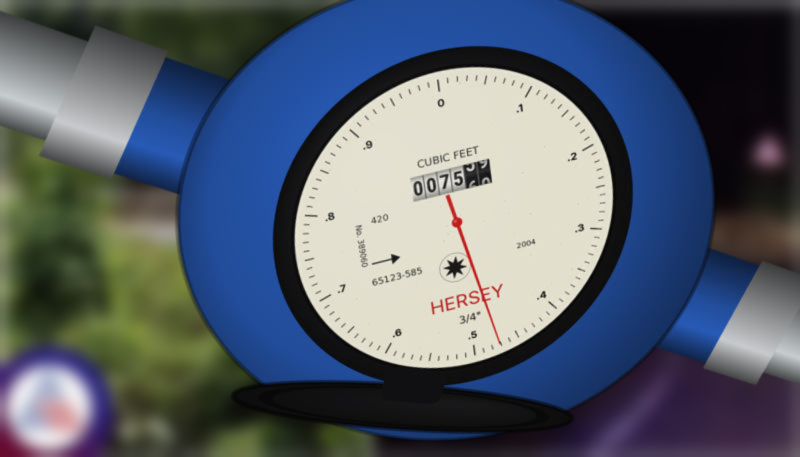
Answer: value=7559.47 unit=ft³
